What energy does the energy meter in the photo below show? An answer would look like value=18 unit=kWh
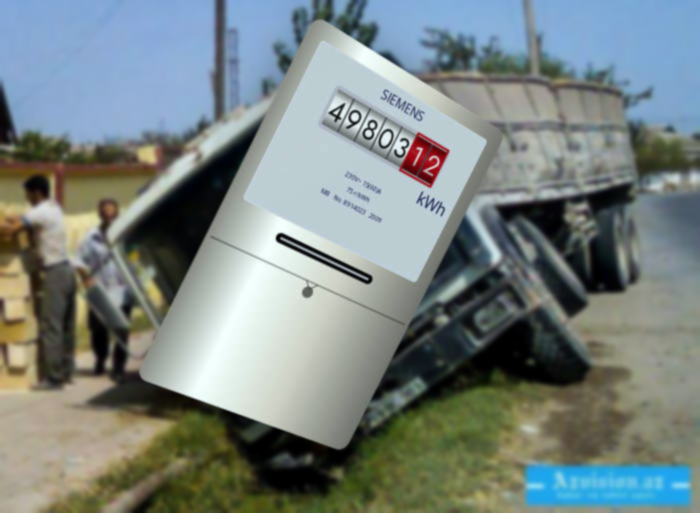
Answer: value=49803.12 unit=kWh
